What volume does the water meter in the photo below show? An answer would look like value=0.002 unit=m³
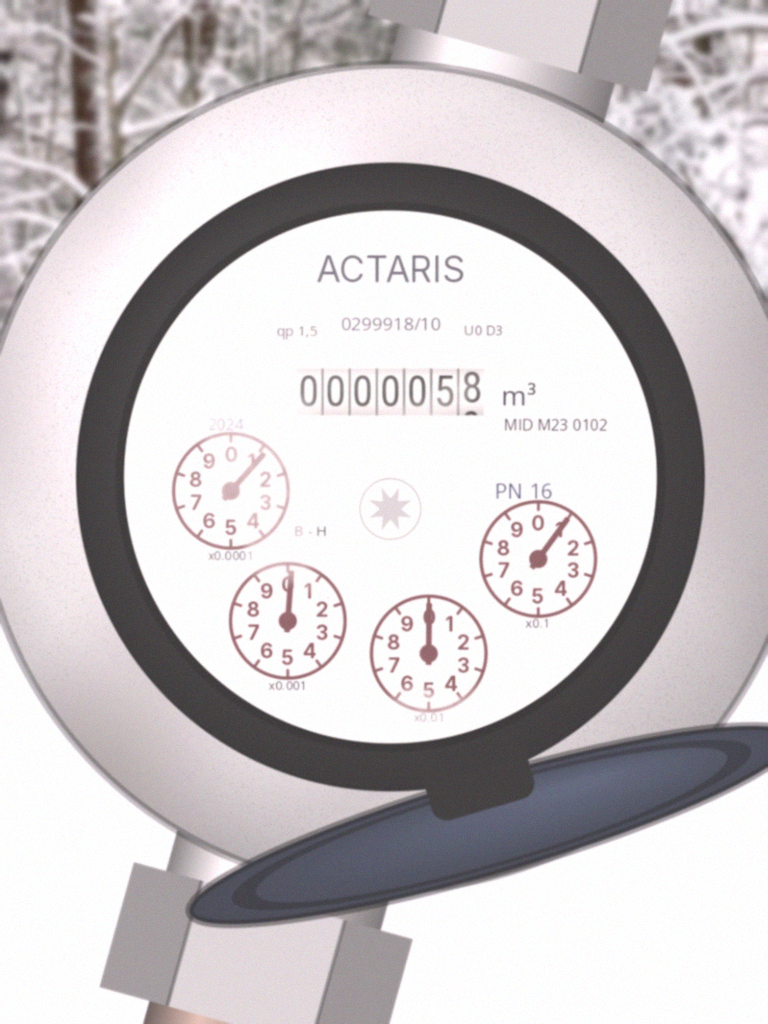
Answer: value=58.1001 unit=m³
